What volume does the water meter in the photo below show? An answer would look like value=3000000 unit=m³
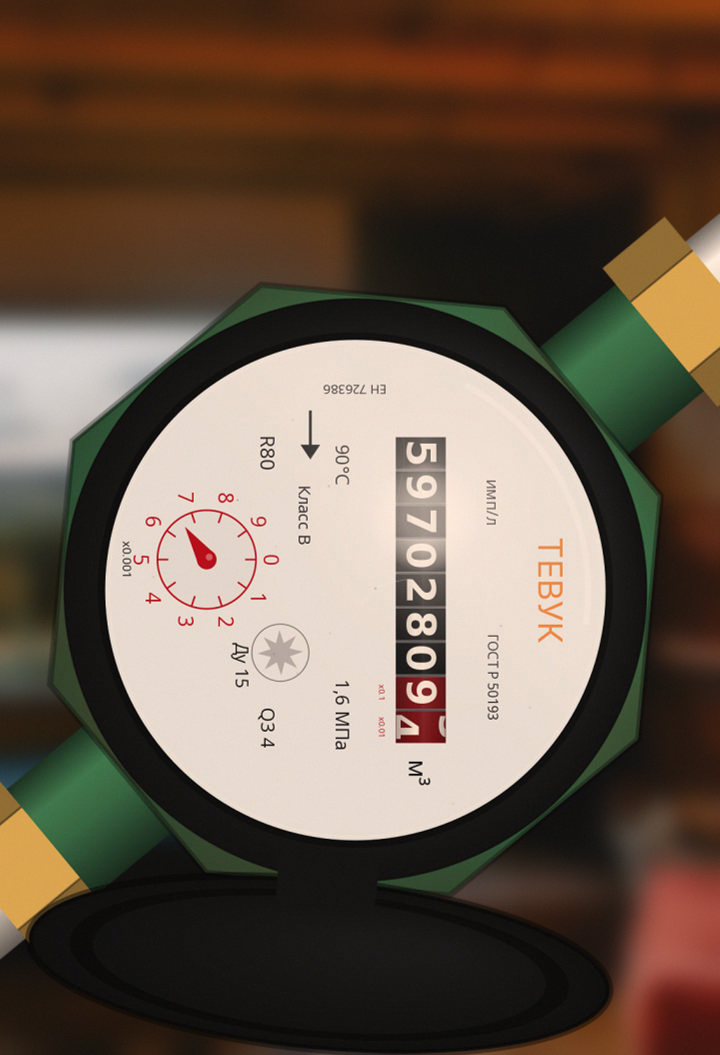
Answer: value=5970280.936 unit=m³
